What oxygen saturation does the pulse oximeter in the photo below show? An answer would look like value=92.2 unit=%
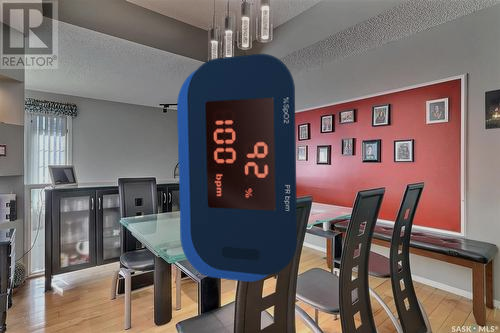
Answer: value=92 unit=%
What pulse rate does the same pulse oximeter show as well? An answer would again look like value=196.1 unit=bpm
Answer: value=100 unit=bpm
